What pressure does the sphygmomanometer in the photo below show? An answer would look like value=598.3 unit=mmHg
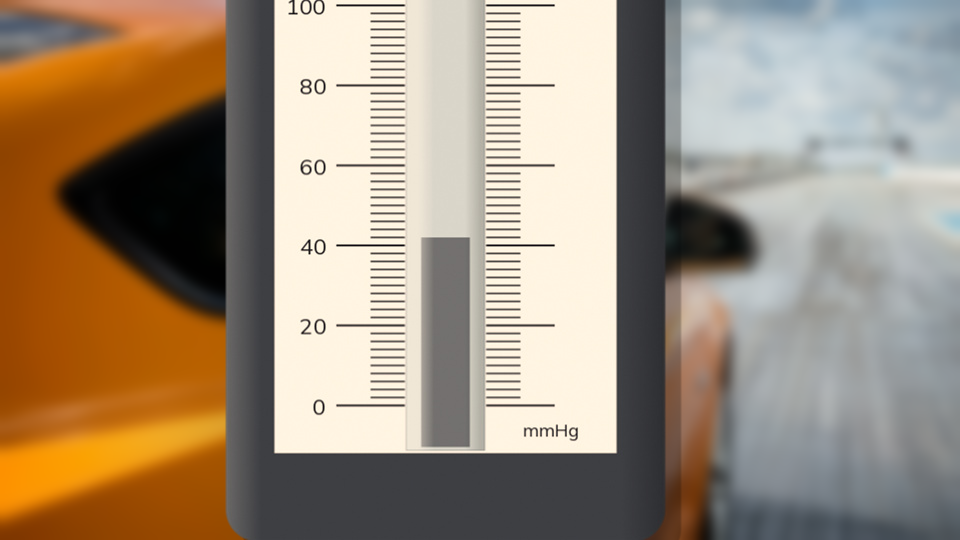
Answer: value=42 unit=mmHg
